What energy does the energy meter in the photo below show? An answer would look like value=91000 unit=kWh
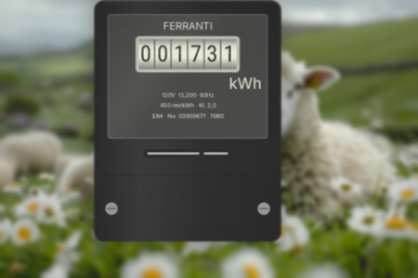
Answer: value=1731 unit=kWh
